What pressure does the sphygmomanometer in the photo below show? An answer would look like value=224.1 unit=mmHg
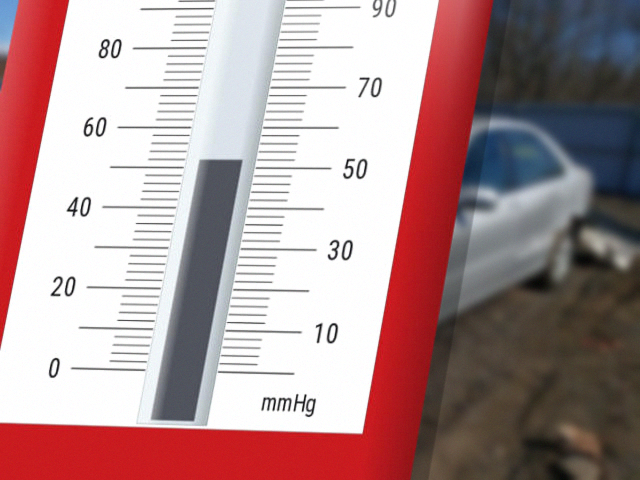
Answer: value=52 unit=mmHg
